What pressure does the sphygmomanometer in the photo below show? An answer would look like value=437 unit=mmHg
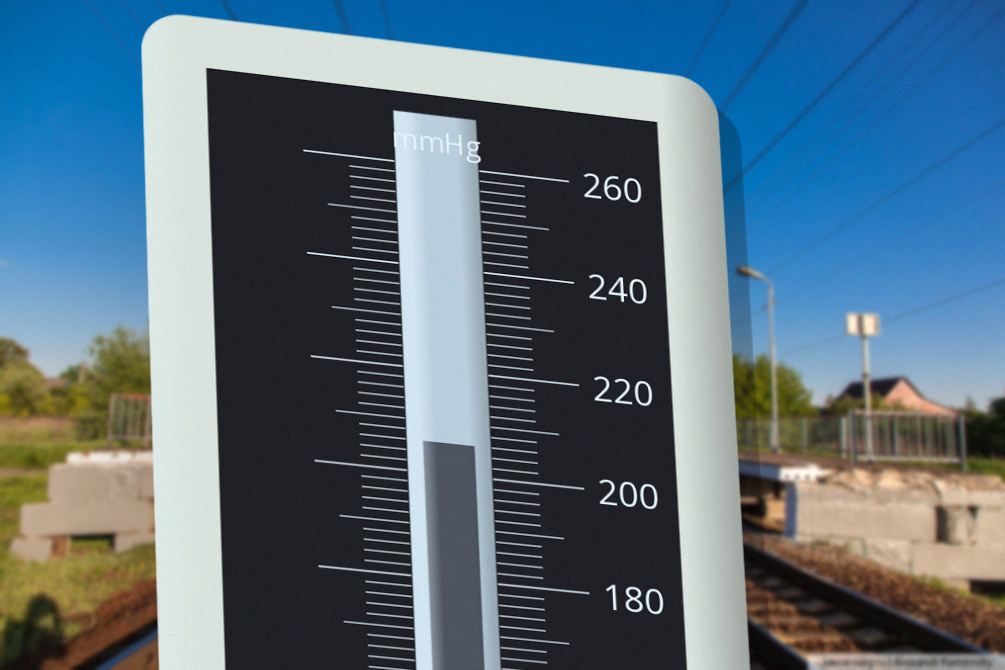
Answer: value=206 unit=mmHg
